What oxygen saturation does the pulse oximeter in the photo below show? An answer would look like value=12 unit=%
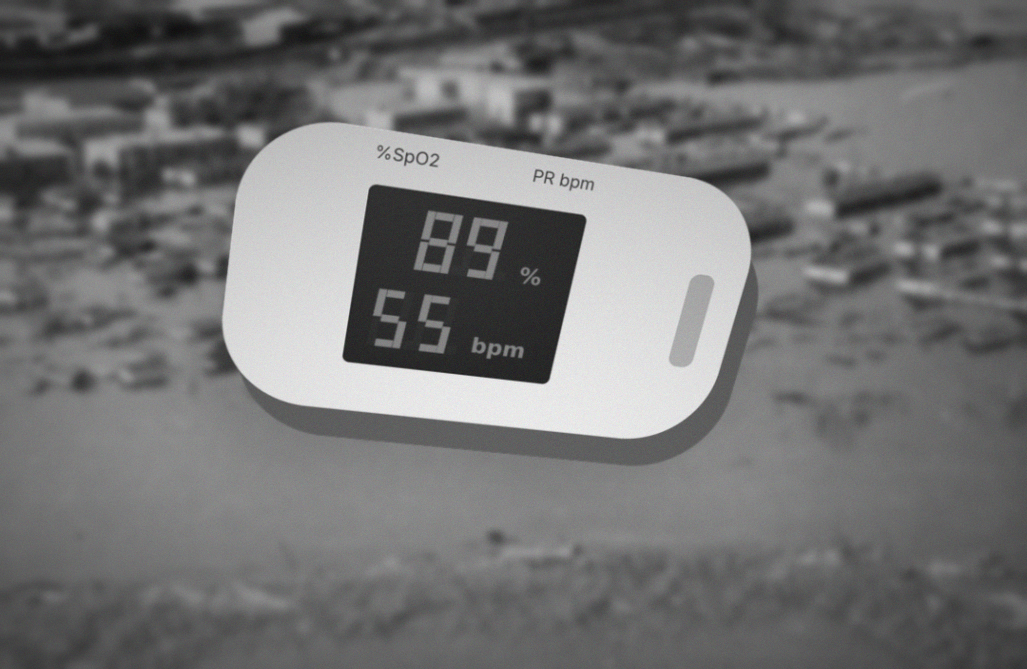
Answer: value=89 unit=%
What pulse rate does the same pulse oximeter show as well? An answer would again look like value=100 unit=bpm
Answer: value=55 unit=bpm
